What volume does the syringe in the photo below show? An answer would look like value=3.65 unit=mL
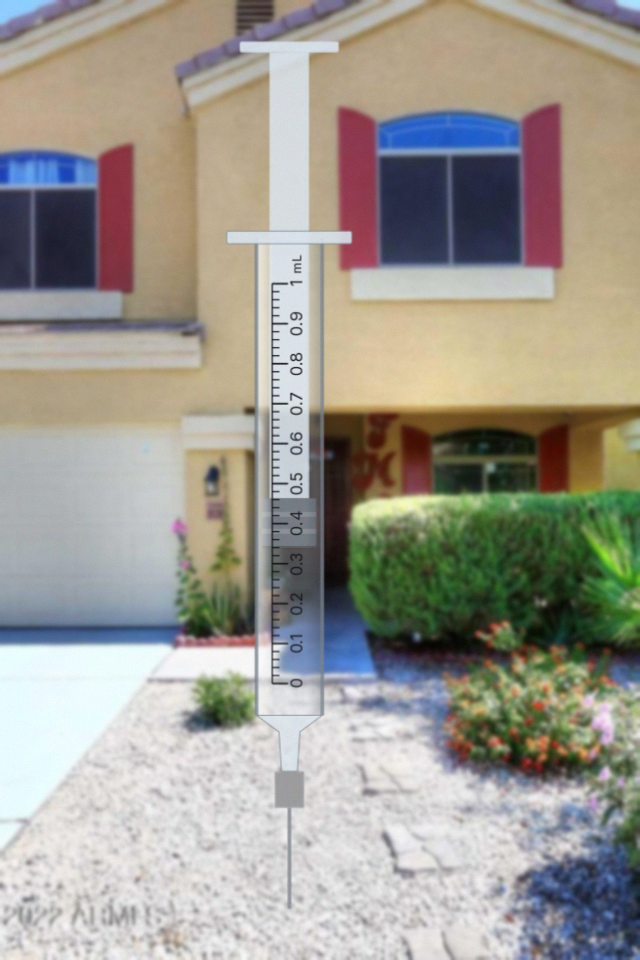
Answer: value=0.34 unit=mL
